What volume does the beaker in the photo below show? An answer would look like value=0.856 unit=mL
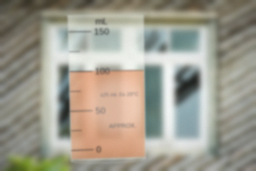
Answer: value=100 unit=mL
